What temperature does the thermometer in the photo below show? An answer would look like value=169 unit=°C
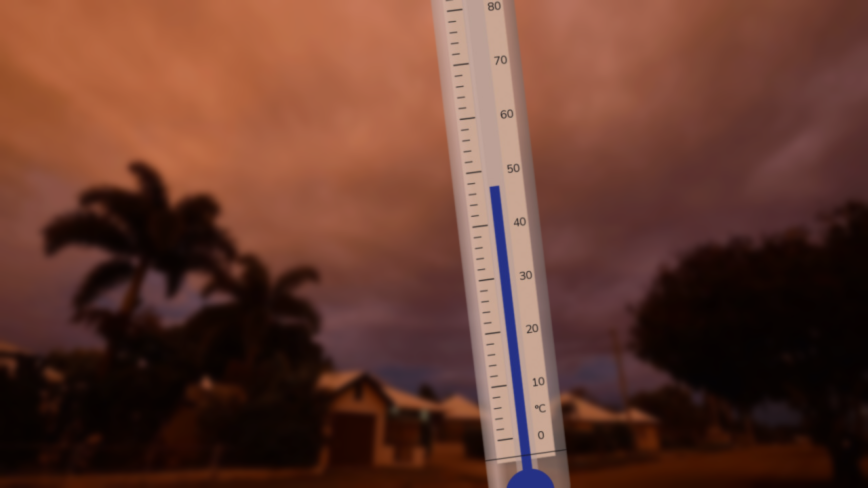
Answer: value=47 unit=°C
